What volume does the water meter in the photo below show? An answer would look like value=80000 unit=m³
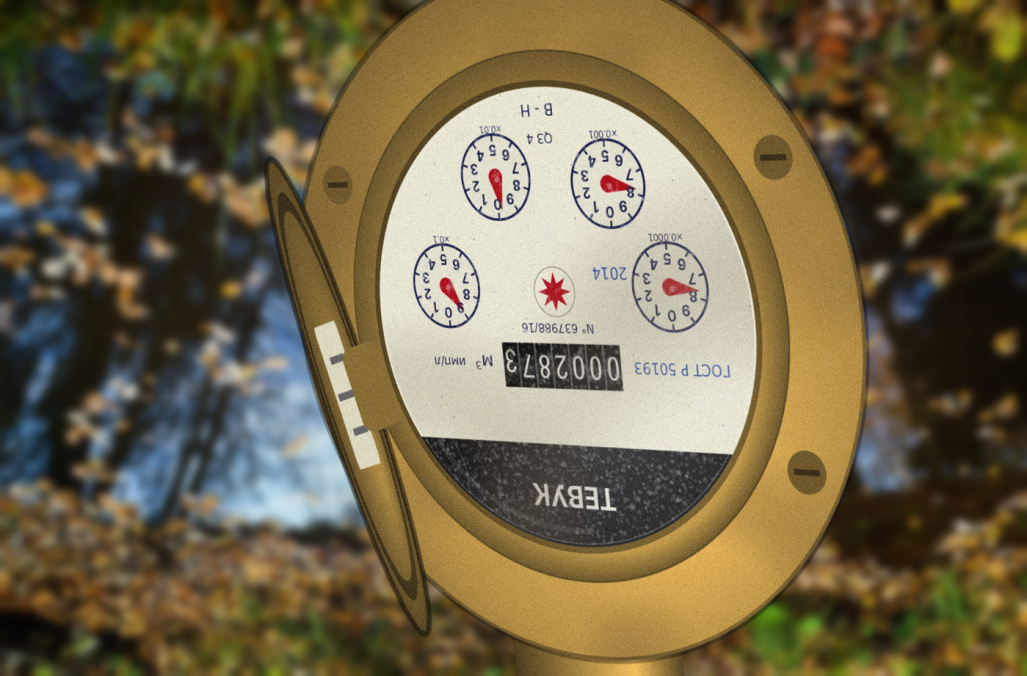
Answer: value=2872.8977 unit=m³
